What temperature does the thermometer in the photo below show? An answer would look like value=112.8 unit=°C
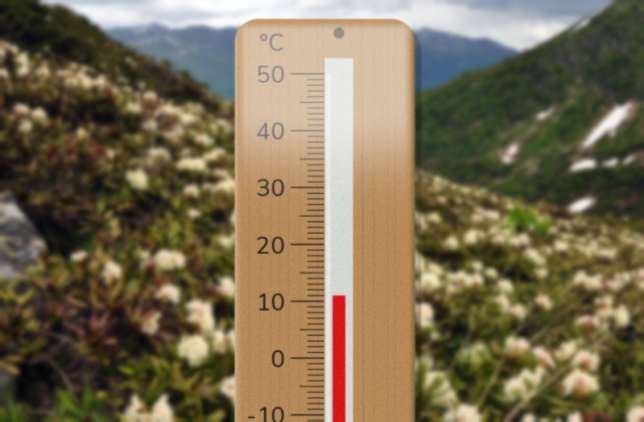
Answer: value=11 unit=°C
